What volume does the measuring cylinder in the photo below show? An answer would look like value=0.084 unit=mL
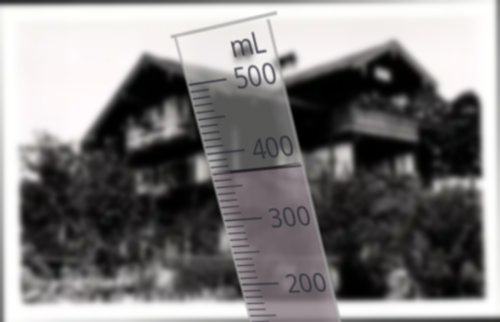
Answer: value=370 unit=mL
